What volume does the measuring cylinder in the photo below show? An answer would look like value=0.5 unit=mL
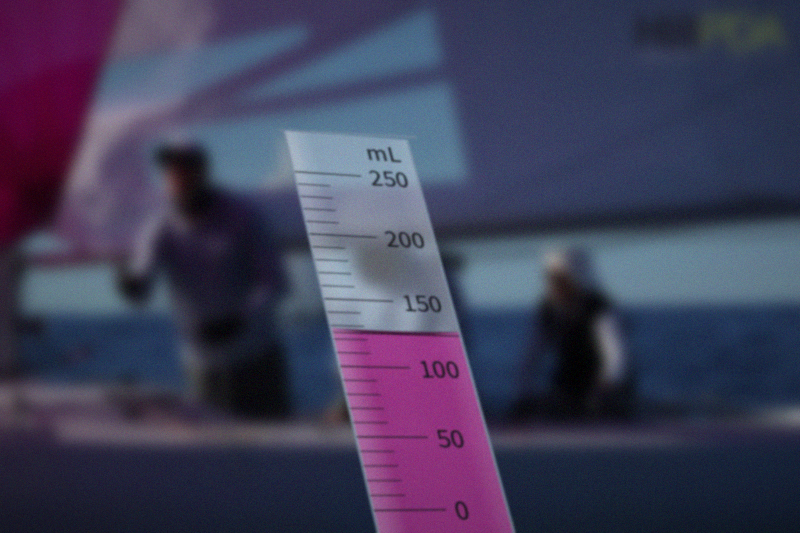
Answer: value=125 unit=mL
